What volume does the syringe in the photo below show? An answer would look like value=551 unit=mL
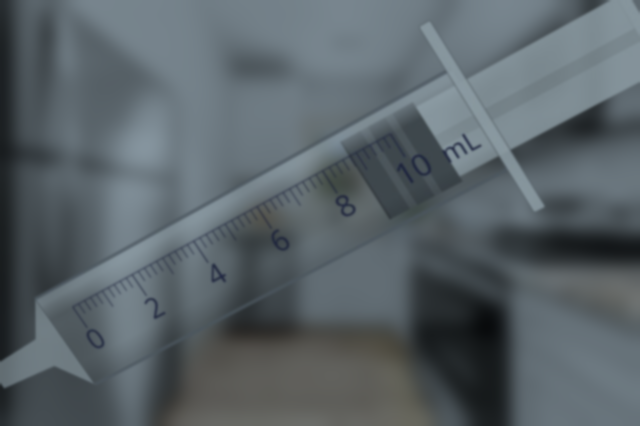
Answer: value=8.8 unit=mL
